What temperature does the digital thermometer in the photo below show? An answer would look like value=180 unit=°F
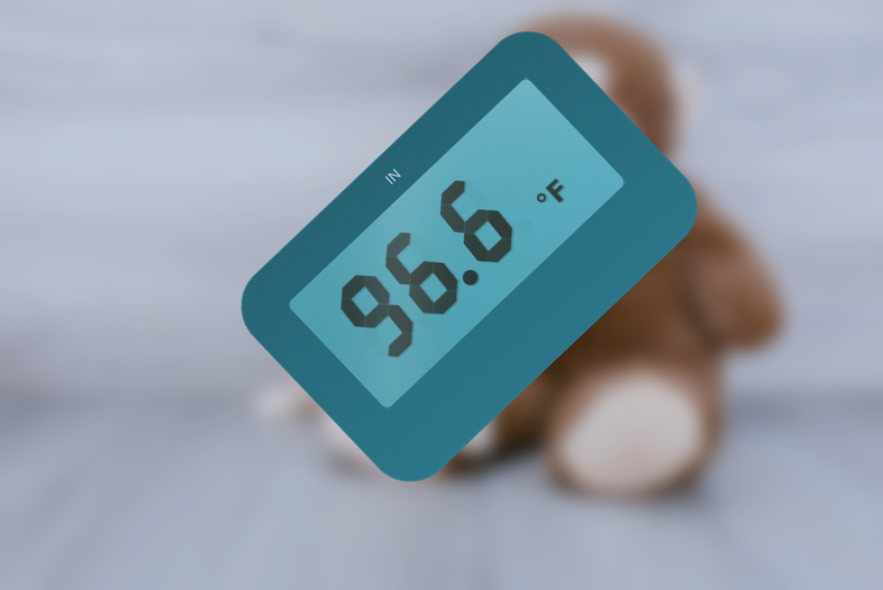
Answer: value=96.6 unit=°F
